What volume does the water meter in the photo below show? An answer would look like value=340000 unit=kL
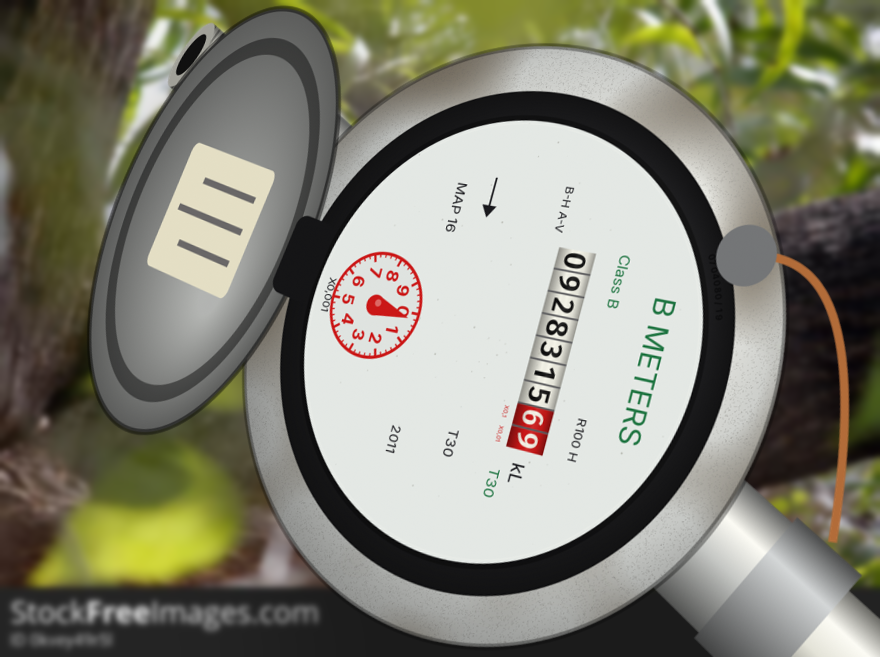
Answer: value=928315.690 unit=kL
